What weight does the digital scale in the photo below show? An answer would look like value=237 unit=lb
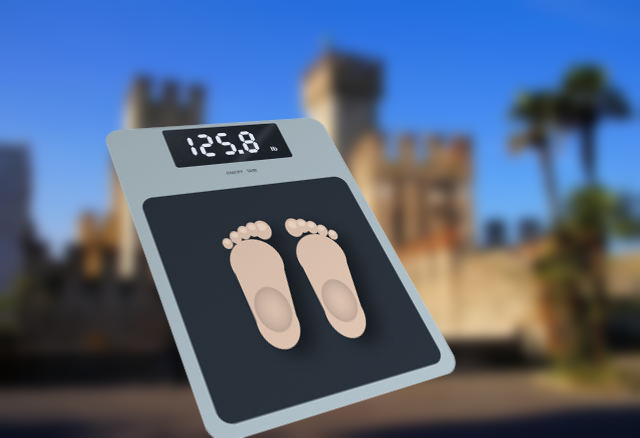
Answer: value=125.8 unit=lb
